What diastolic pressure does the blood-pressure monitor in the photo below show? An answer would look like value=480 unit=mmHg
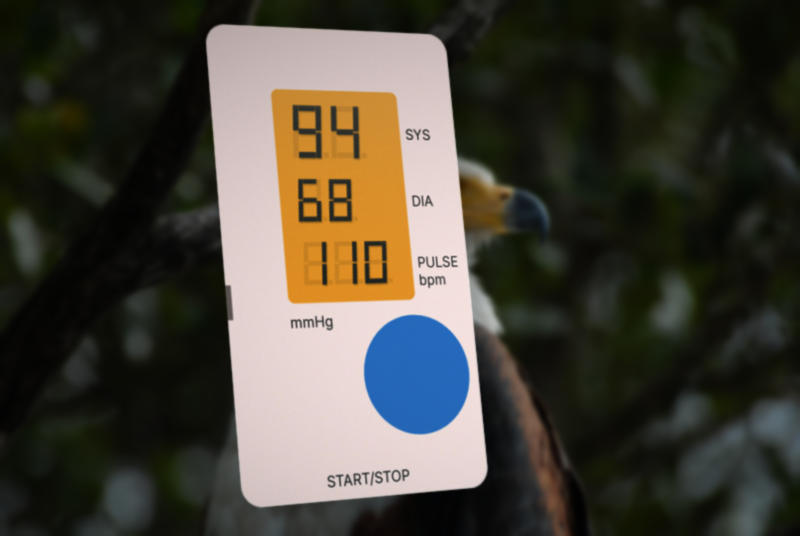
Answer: value=68 unit=mmHg
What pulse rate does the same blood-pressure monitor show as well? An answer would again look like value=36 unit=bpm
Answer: value=110 unit=bpm
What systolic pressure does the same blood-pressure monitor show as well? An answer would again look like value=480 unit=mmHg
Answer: value=94 unit=mmHg
